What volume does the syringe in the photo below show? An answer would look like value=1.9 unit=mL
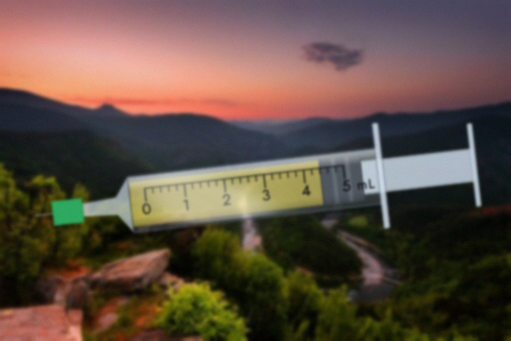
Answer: value=4.4 unit=mL
